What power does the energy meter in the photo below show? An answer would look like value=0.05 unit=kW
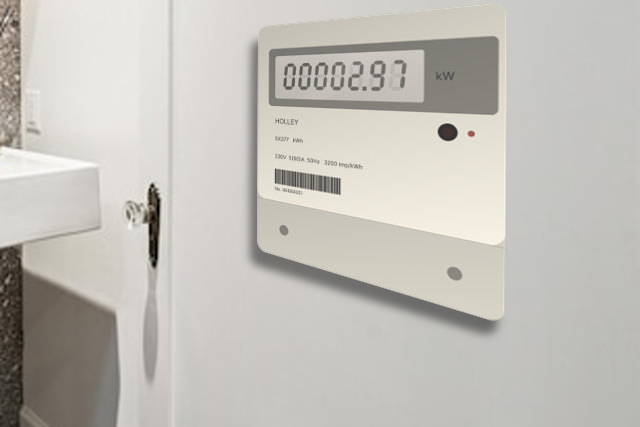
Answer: value=2.97 unit=kW
